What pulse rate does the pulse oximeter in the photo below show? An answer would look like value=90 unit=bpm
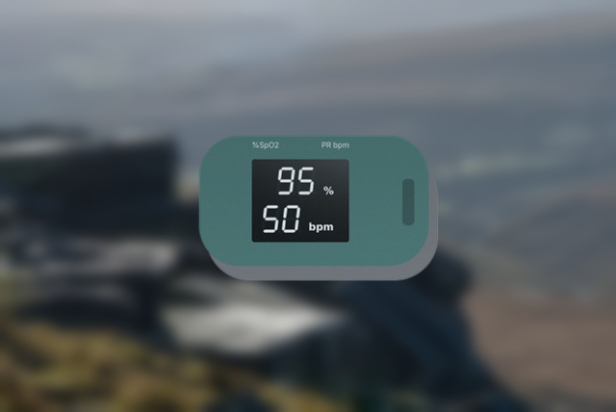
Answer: value=50 unit=bpm
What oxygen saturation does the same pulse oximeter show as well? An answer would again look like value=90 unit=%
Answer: value=95 unit=%
